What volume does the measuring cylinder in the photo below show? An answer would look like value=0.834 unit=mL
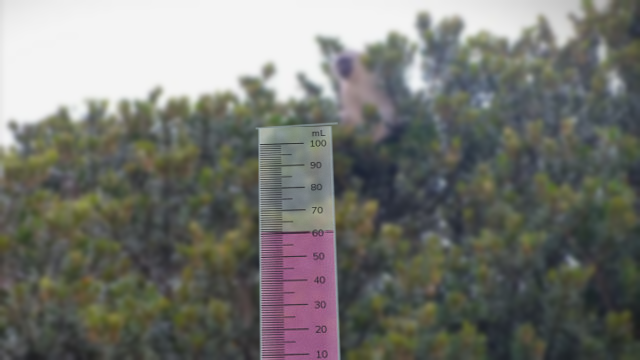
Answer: value=60 unit=mL
